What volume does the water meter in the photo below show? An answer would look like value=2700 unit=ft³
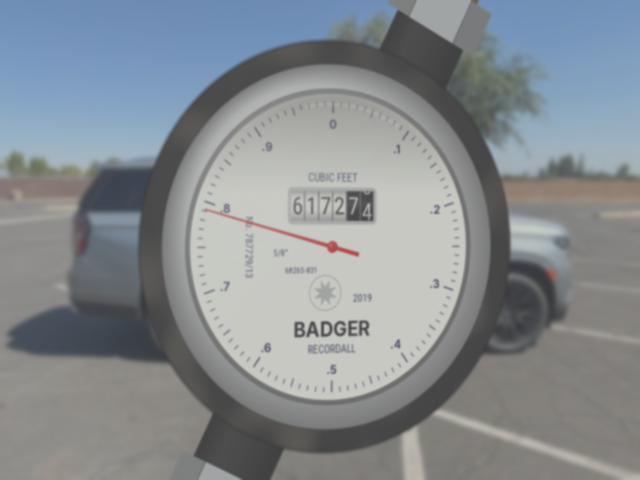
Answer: value=617273.79 unit=ft³
